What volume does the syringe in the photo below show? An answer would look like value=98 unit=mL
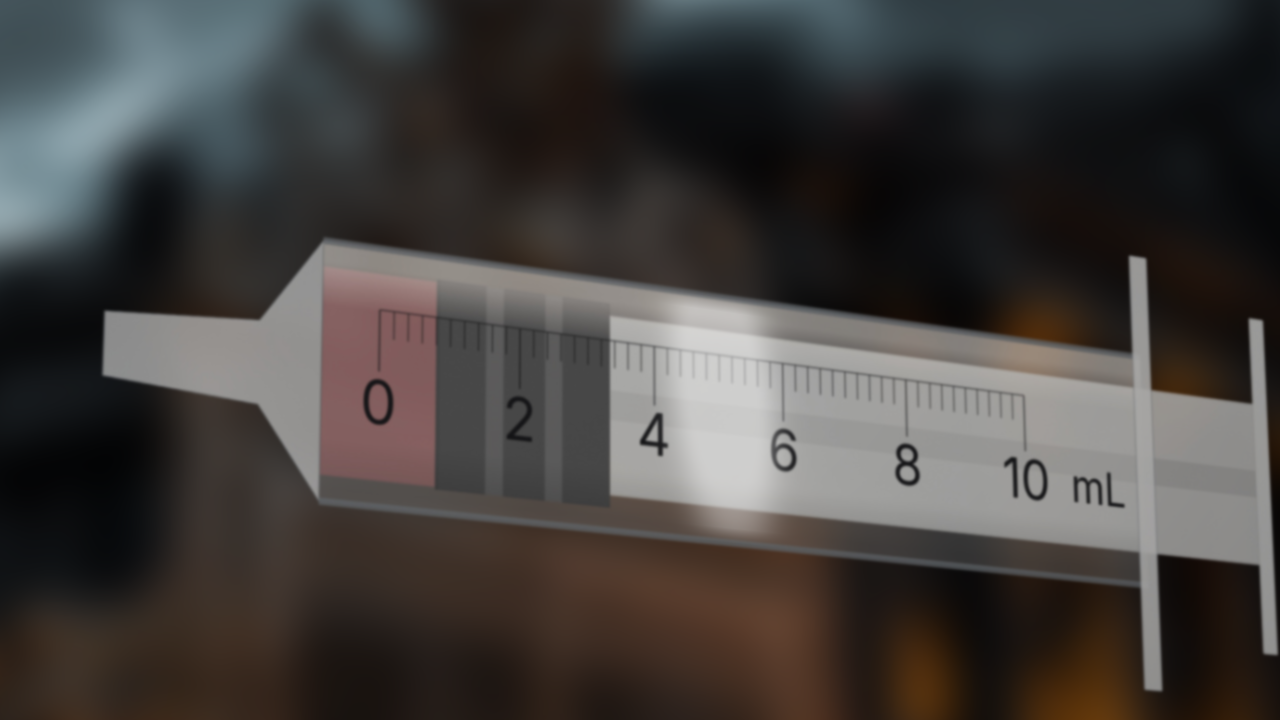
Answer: value=0.8 unit=mL
